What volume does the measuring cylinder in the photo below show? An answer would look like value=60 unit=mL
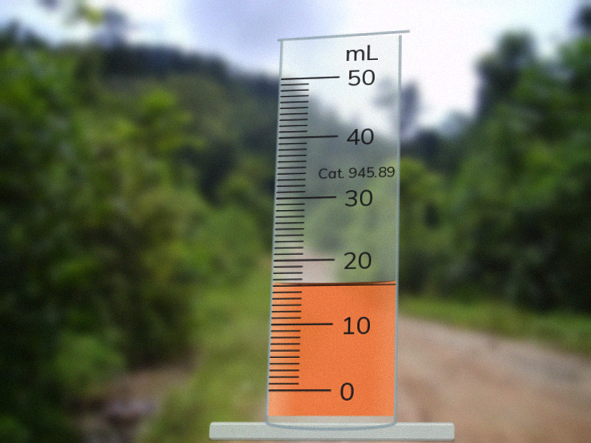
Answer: value=16 unit=mL
